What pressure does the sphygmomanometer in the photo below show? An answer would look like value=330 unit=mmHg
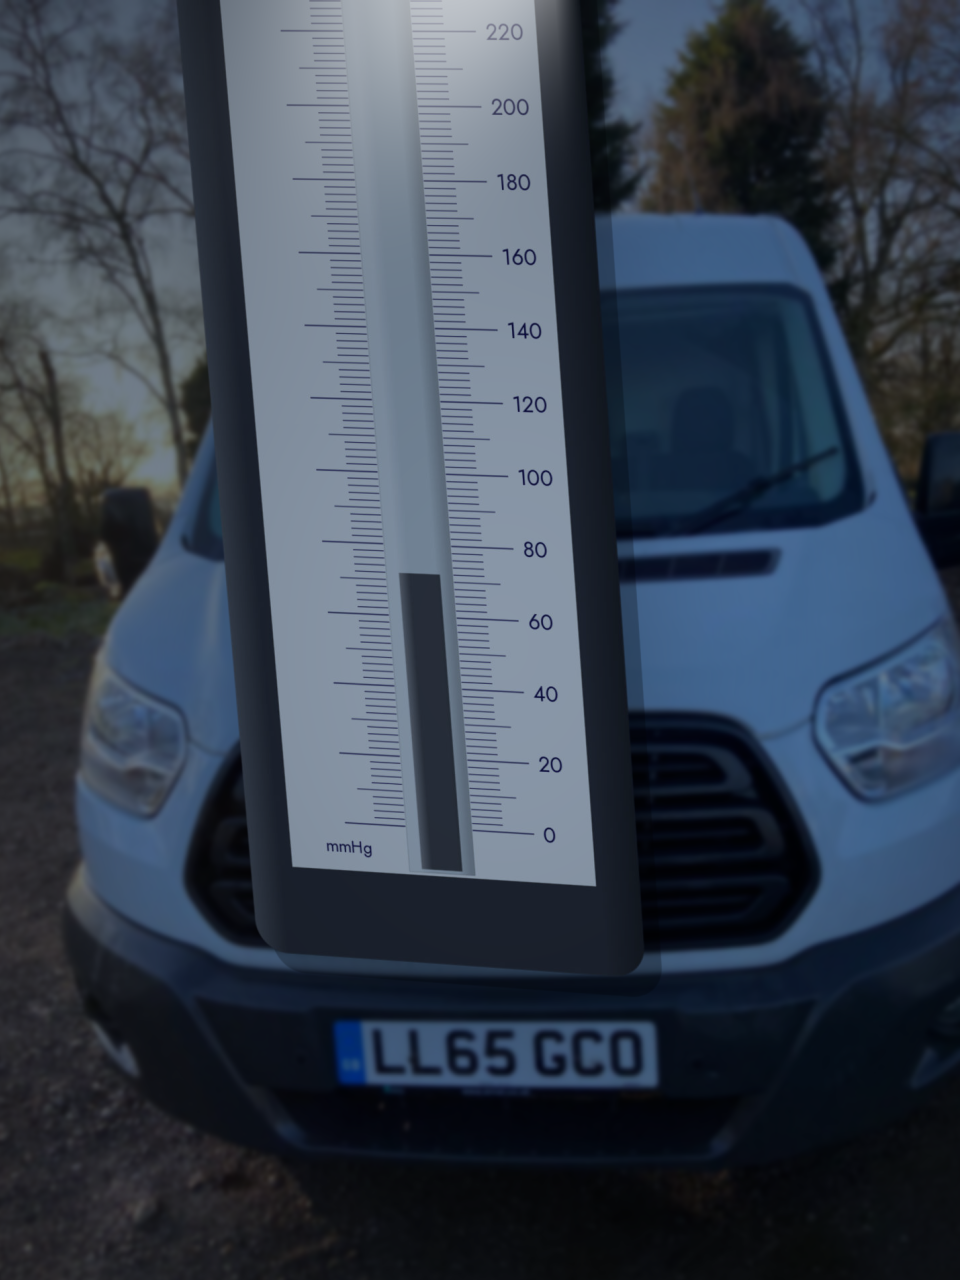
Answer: value=72 unit=mmHg
